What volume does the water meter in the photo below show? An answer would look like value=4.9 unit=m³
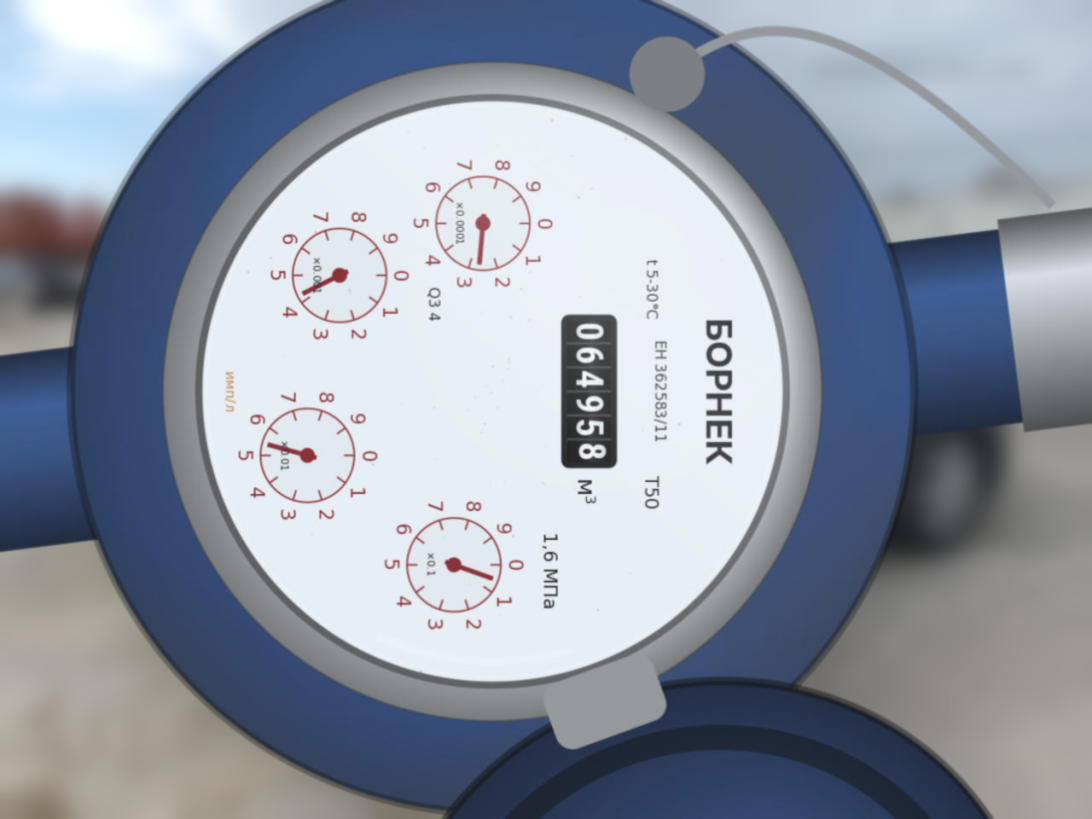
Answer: value=64958.0542 unit=m³
